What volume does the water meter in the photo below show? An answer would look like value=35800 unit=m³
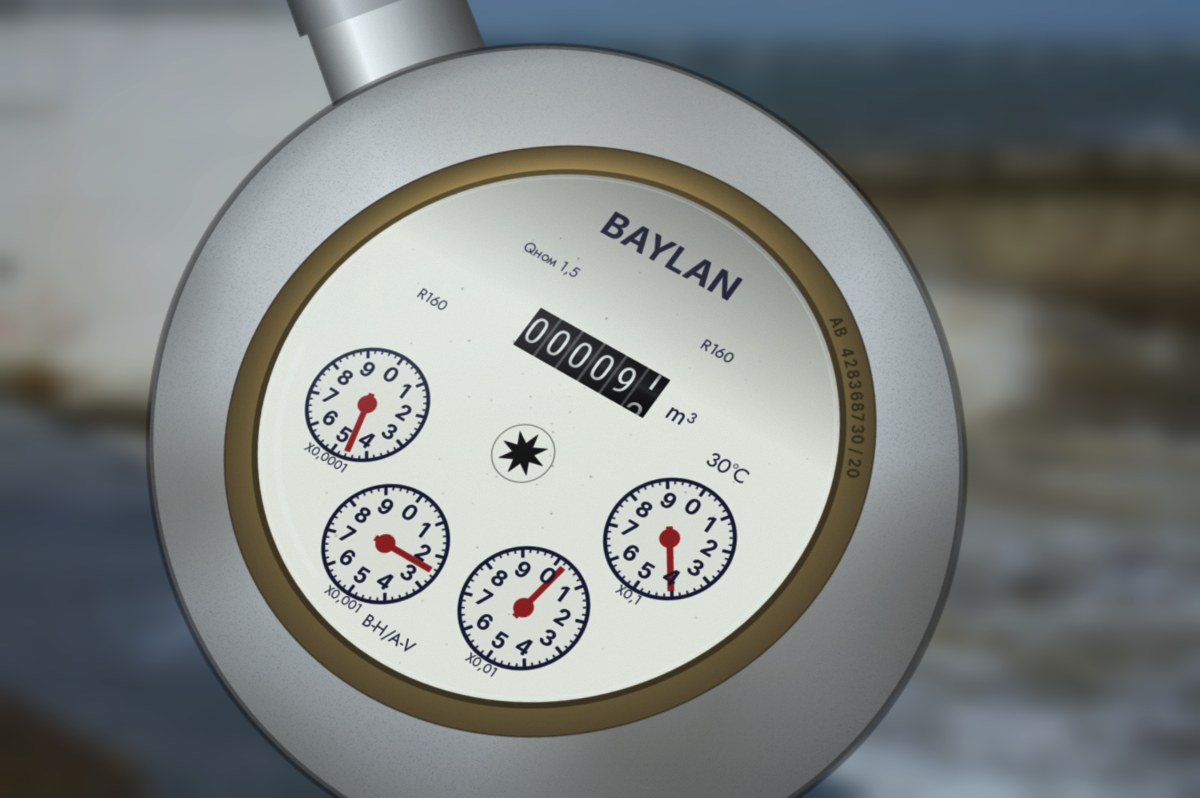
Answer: value=91.4024 unit=m³
